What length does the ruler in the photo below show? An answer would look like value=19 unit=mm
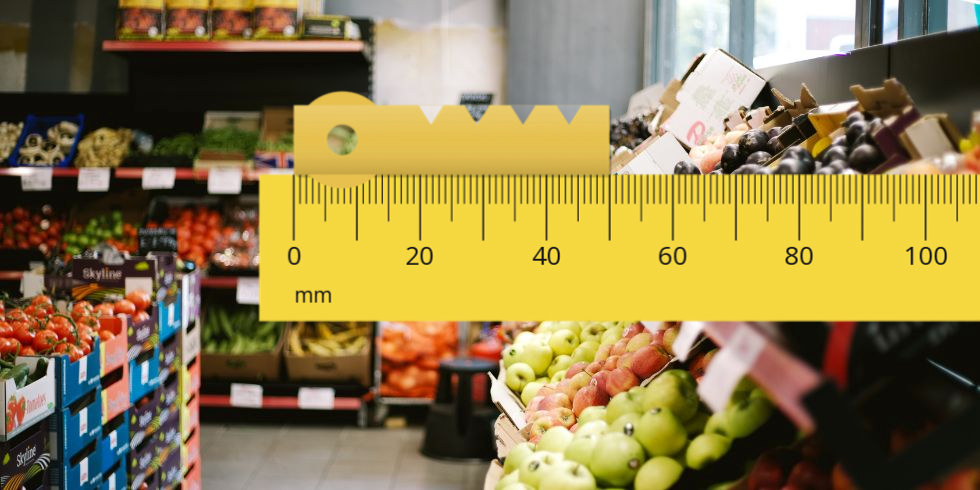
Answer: value=50 unit=mm
